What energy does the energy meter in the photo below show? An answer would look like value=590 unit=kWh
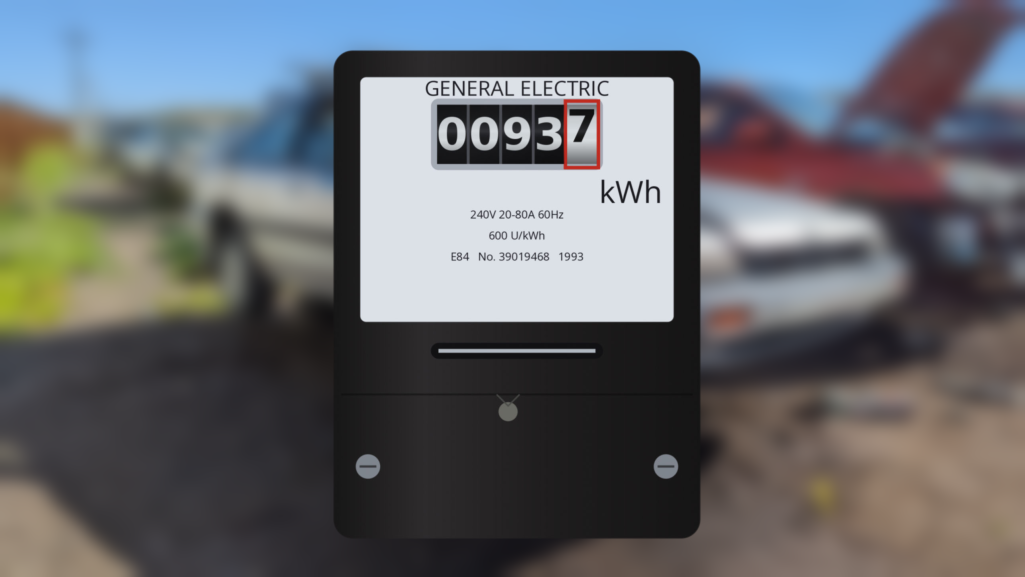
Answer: value=93.7 unit=kWh
